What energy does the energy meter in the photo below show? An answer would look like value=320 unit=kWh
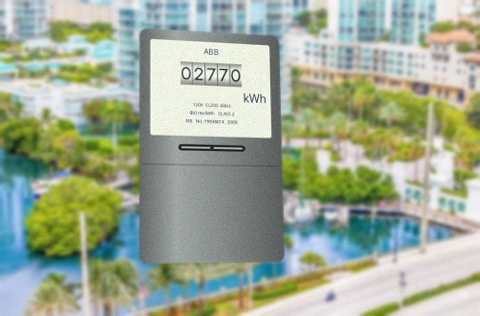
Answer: value=2770 unit=kWh
